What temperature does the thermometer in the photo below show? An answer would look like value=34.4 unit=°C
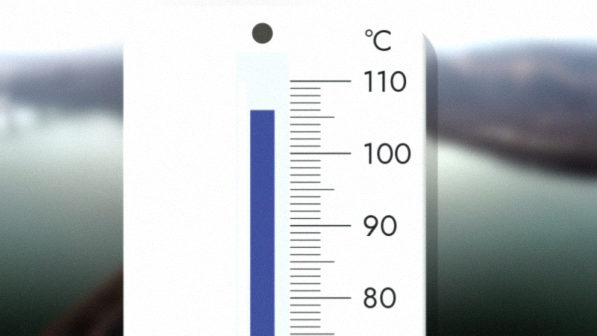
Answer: value=106 unit=°C
